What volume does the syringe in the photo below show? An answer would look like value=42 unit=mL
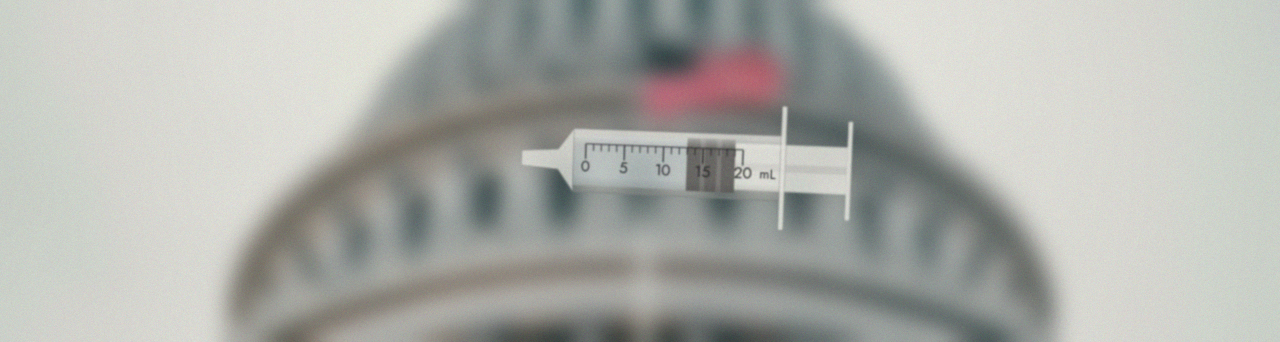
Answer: value=13 unit=mL
